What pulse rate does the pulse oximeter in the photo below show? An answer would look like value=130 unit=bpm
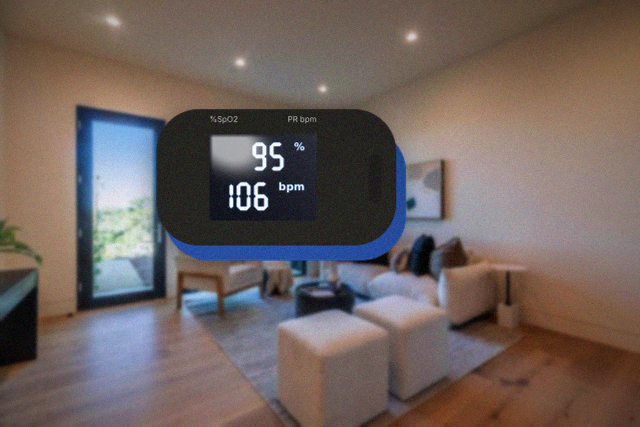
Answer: value=106 unit=bpm
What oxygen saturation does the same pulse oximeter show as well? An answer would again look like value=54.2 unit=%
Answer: value=95 unit=%
